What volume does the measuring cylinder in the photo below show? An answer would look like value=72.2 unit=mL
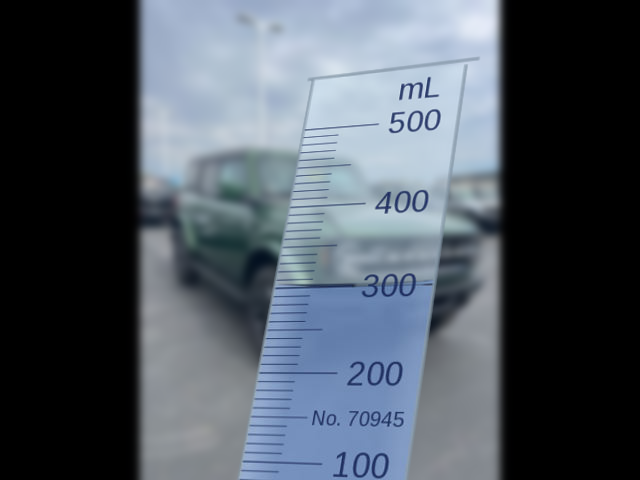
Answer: value=300 unit=mL
